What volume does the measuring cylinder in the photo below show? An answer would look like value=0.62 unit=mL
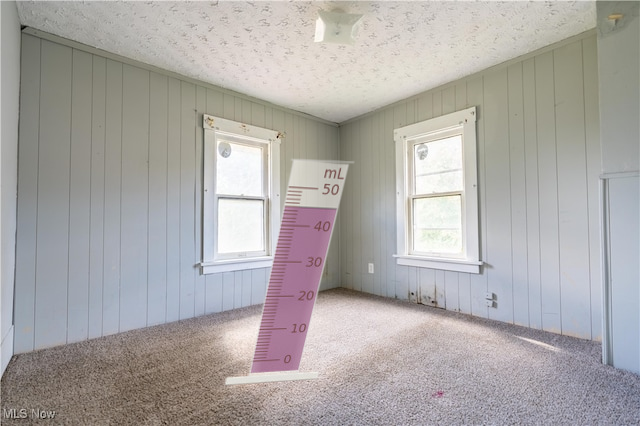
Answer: value=45 unit=mL
